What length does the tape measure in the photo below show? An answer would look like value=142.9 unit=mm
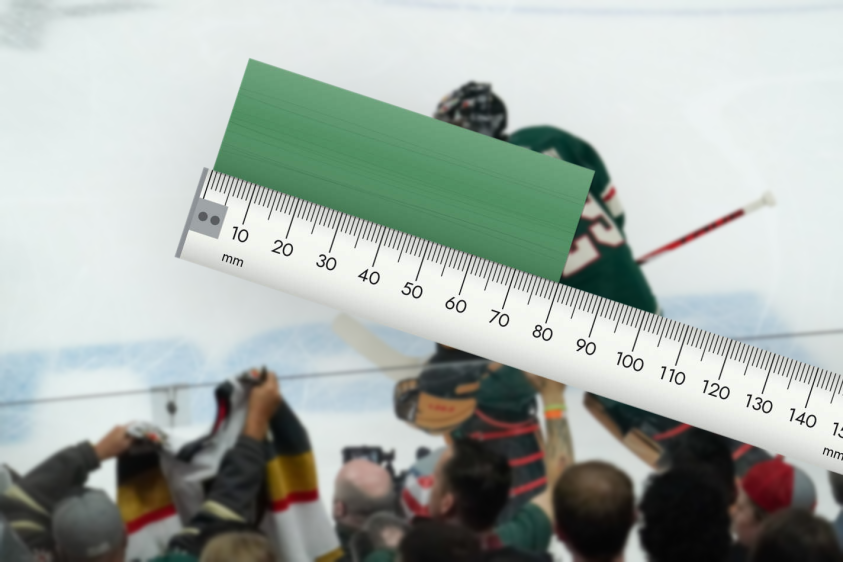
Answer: value=80 unit=mm
